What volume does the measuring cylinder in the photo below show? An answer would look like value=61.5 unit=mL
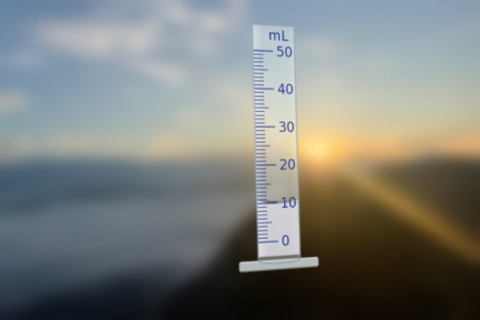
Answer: value=10 unit=mL
